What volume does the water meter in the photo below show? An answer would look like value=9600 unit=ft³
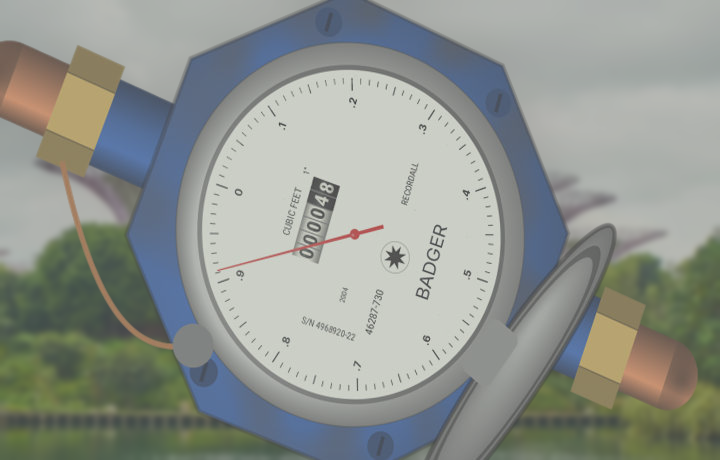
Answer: value=47.91 unit=ft³
